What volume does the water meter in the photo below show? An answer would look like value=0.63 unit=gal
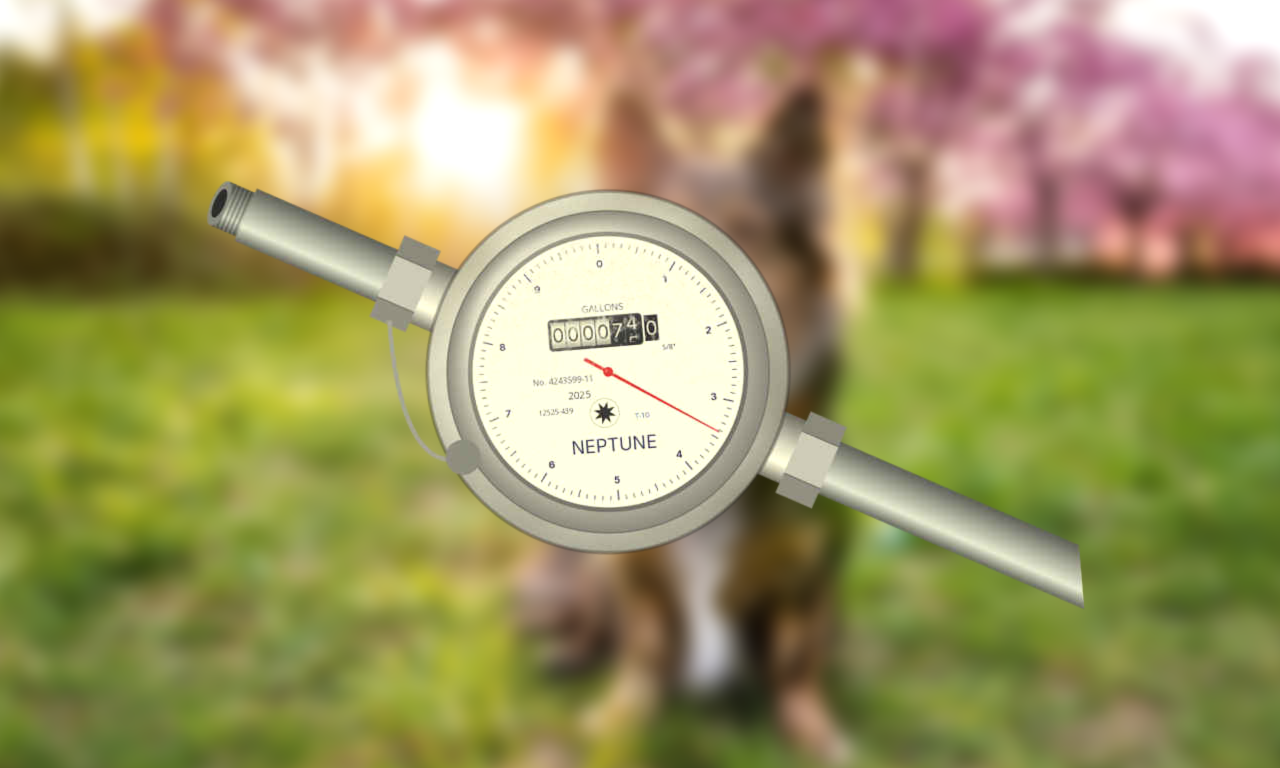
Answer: value=743.4 unit=gal
